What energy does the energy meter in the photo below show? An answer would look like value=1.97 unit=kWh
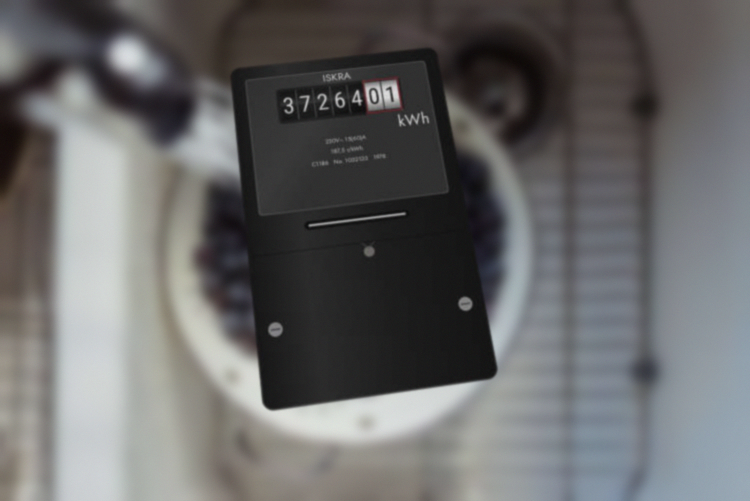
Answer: value=37264.01 unit=kWh
